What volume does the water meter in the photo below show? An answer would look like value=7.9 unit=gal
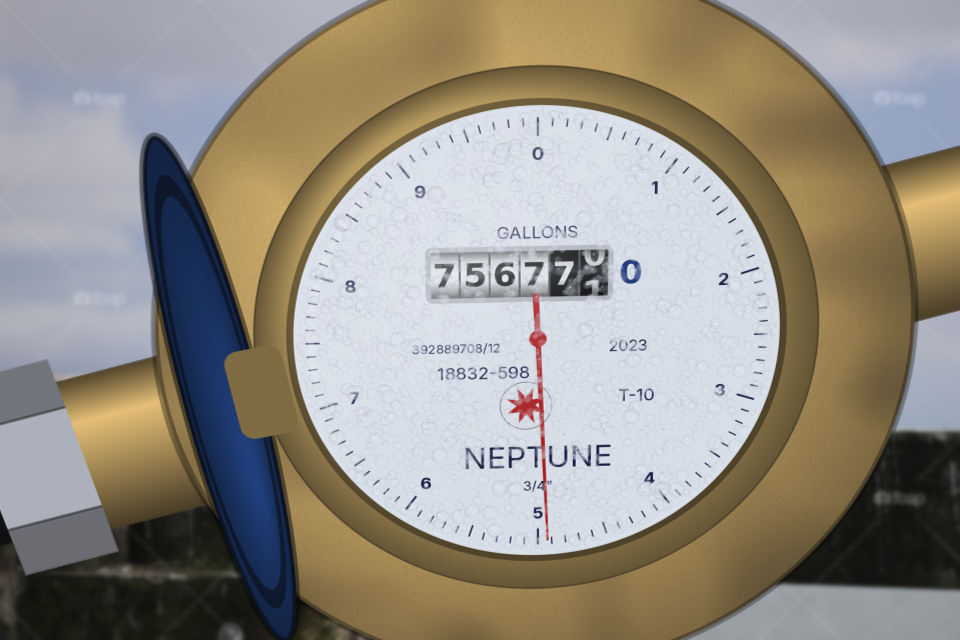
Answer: value=7567704.9 unit=gal
